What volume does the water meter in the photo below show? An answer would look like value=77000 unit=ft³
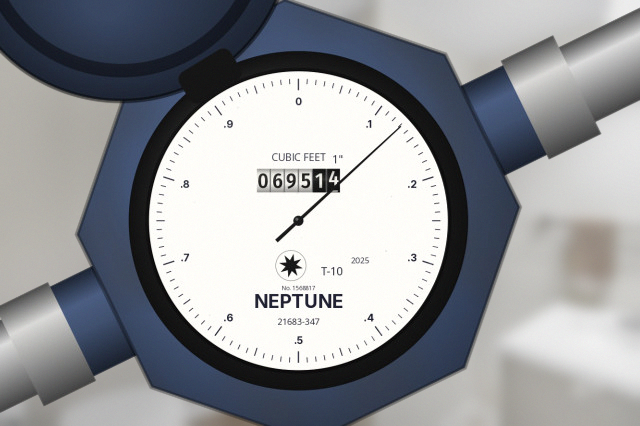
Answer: value=69514.13 unit=ft³
